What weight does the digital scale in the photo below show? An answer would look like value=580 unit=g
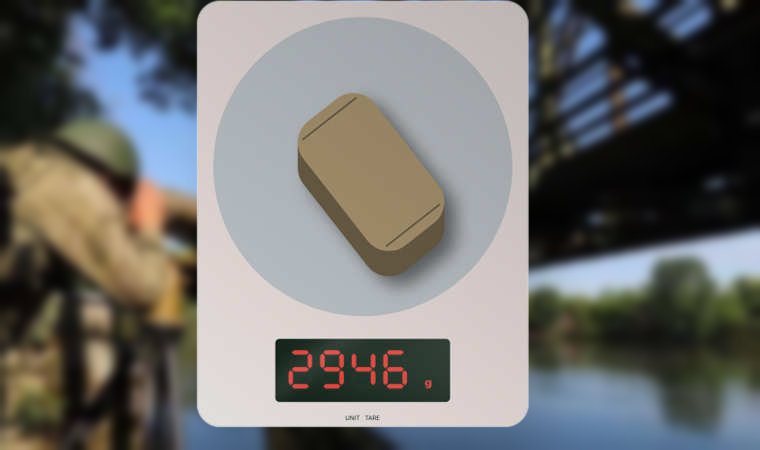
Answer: value=2946 unit=g
